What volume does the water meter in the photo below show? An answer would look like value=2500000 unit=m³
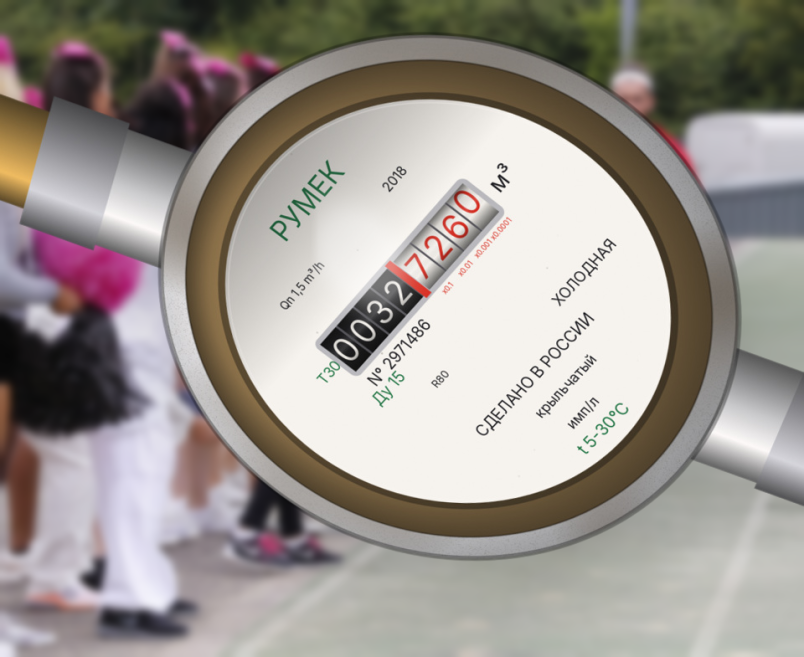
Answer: value=32.7260 unit=m³
